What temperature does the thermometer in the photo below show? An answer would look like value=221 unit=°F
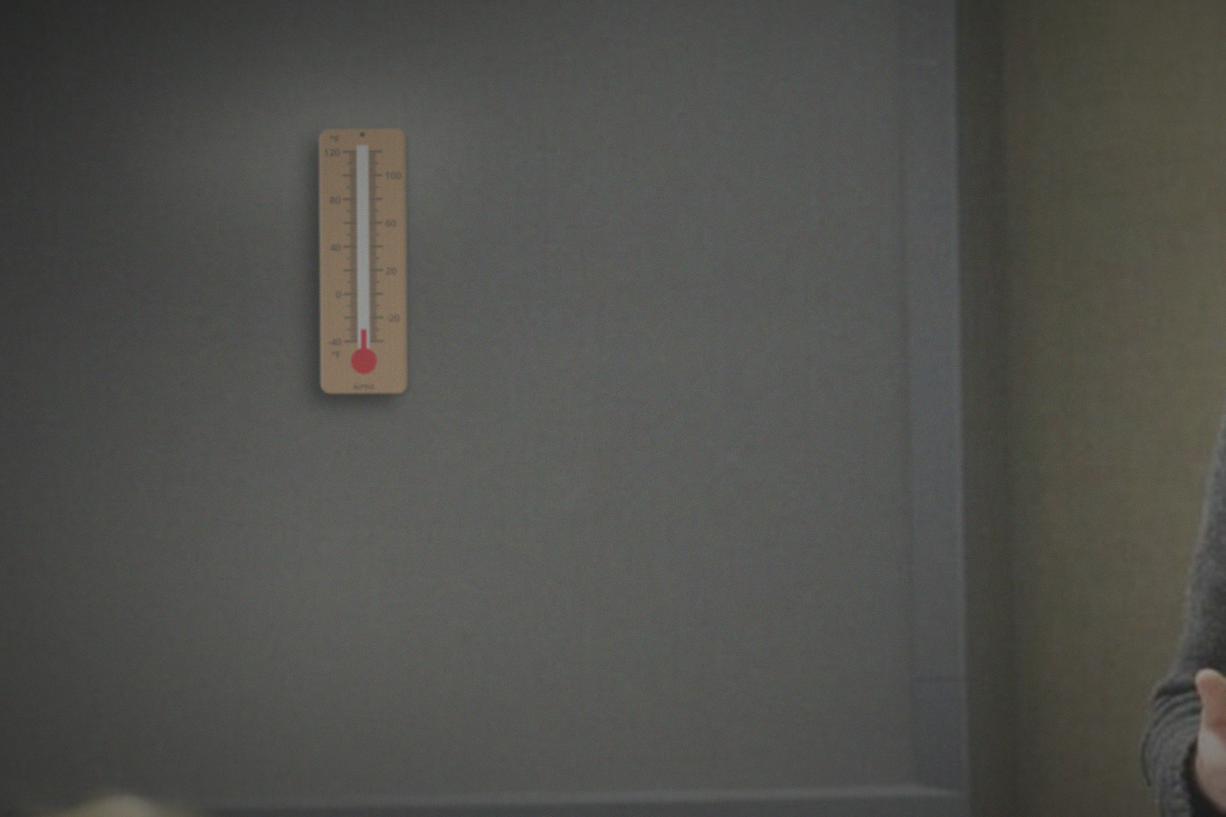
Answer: value=-30 unit=°F
